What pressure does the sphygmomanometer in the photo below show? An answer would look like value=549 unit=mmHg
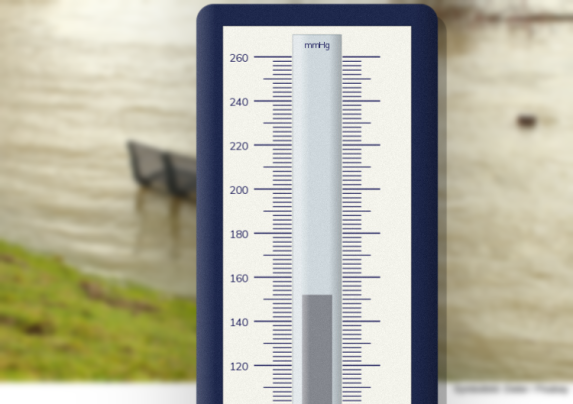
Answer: value=152 unit=mmHg
